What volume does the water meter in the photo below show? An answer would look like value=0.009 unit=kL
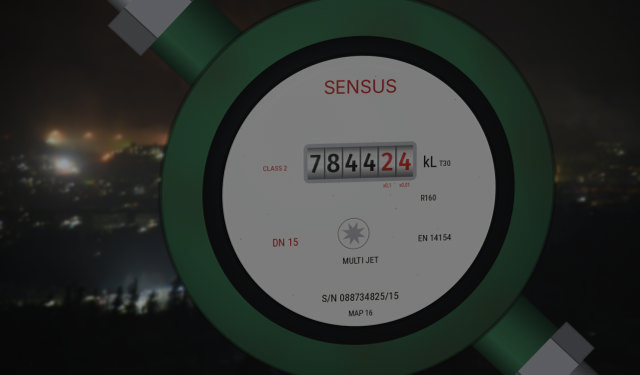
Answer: value=7844.24 unit=kL
